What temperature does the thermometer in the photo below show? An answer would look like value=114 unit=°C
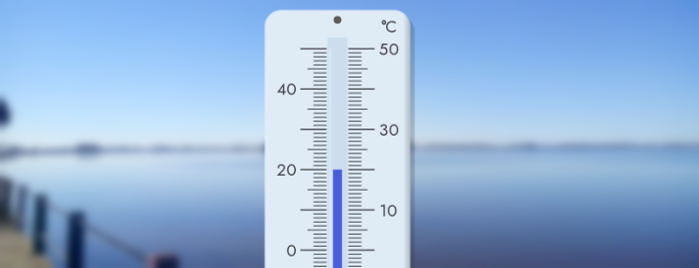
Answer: value=20 unit=°C
